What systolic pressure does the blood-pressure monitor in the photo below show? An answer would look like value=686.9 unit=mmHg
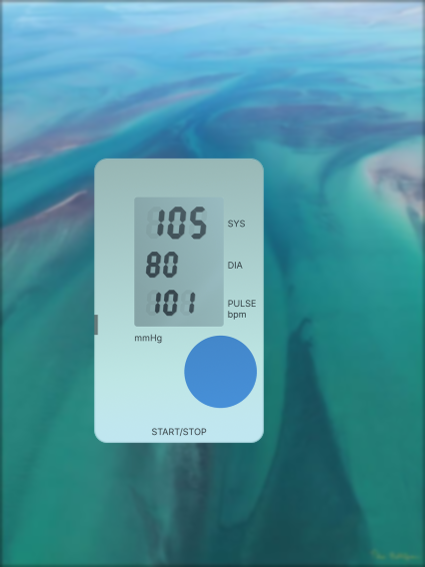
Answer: value=105 unit=mmHg
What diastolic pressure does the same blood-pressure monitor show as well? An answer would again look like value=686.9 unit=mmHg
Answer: value=80 unit=mmHg
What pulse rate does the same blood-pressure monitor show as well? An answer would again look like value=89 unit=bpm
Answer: value=101 unit=bpm
